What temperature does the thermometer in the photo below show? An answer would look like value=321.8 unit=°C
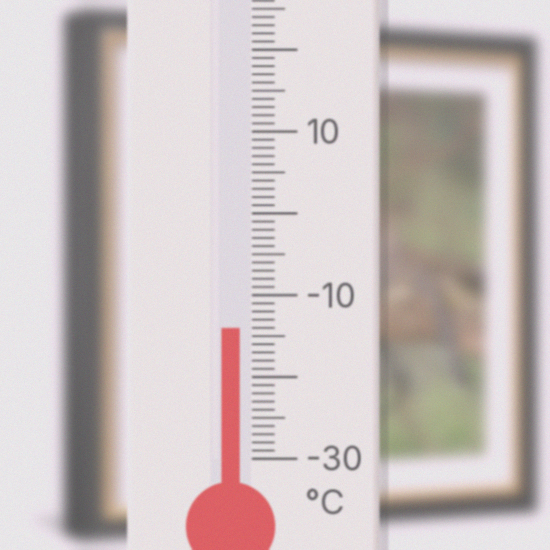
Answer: value=-14 unit=°C
